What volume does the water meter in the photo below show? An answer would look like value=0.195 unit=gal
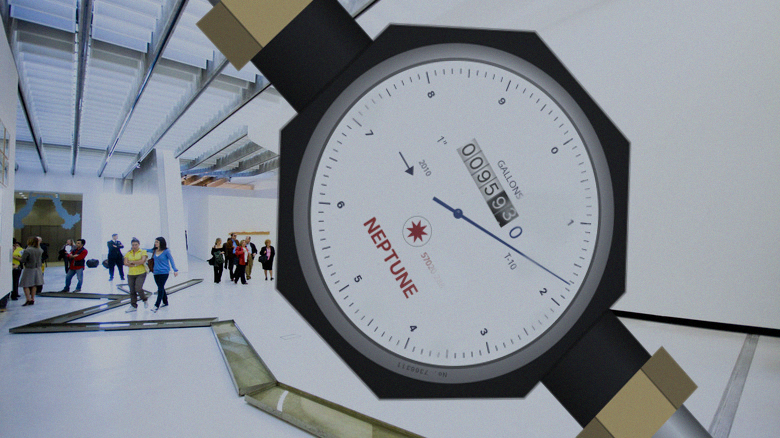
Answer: value=95931.7 unit=gal
